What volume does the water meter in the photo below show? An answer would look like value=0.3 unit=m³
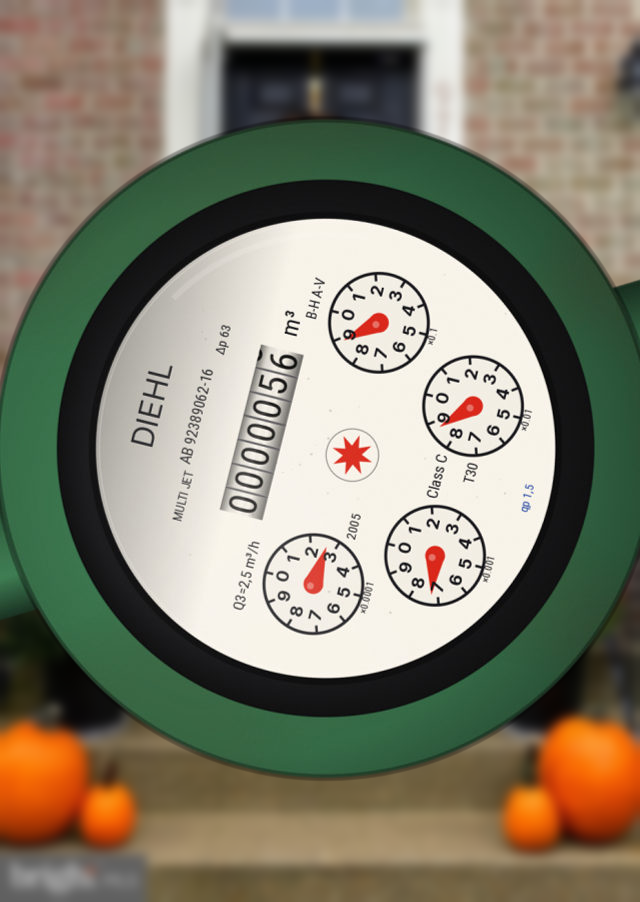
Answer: value=55.8872 unit=m³
